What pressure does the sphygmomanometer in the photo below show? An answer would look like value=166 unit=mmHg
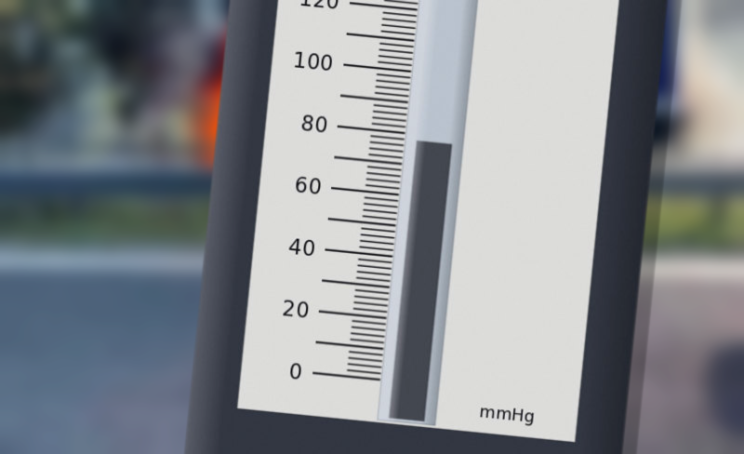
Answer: value=78 unit=mmHg
